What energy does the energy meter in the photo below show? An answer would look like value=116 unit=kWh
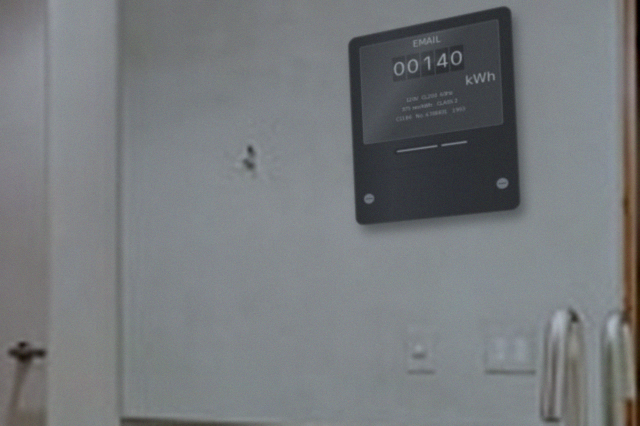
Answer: value=140 unit=kWh
